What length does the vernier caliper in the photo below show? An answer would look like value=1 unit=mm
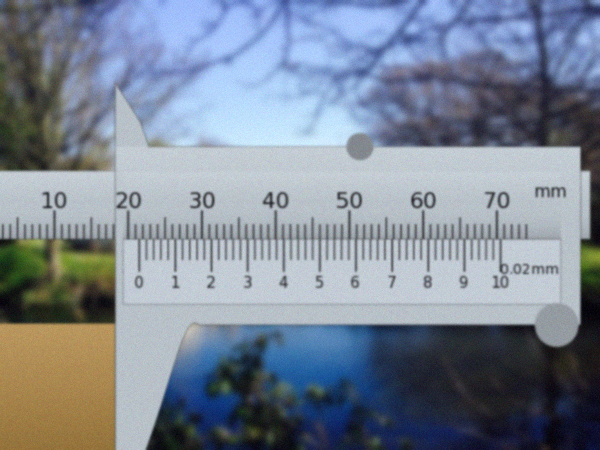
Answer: value=21.5 unit=mm
